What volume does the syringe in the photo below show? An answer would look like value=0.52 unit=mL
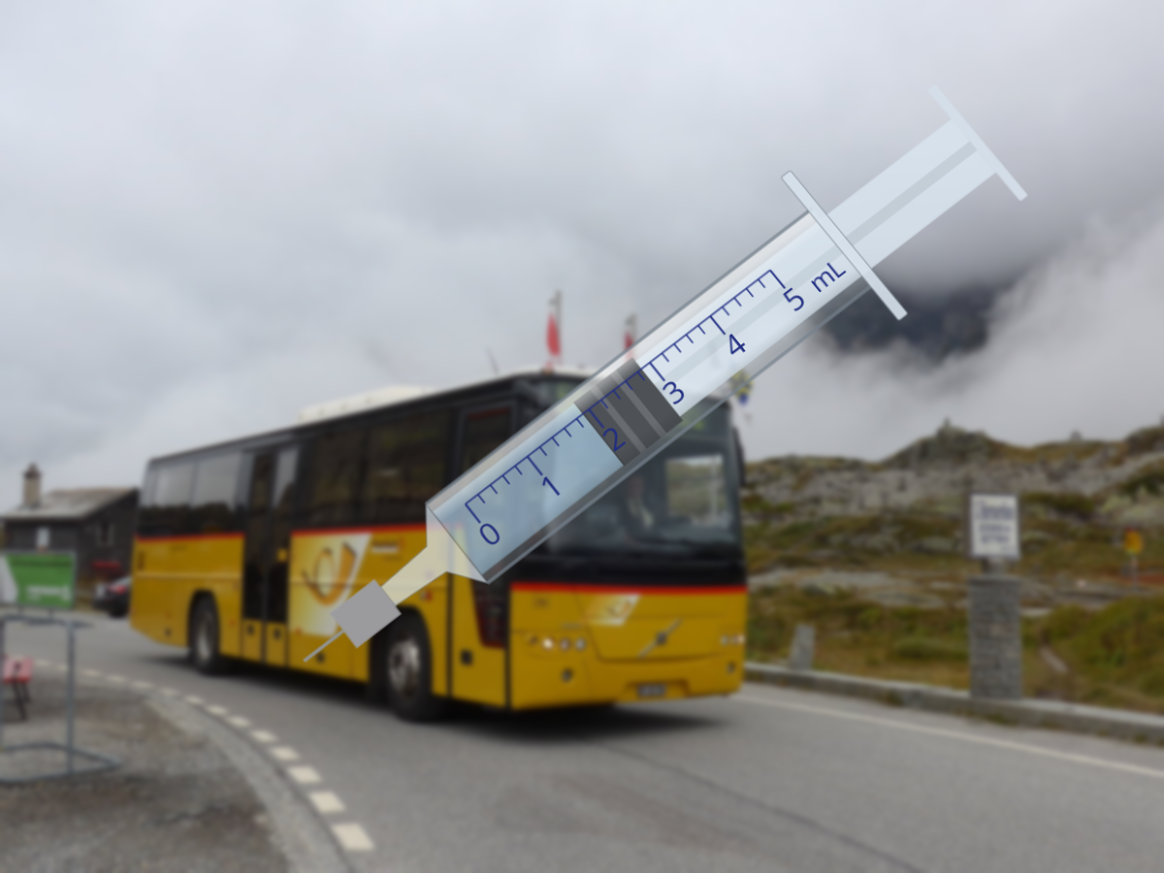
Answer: value=1.9 unit=mL
